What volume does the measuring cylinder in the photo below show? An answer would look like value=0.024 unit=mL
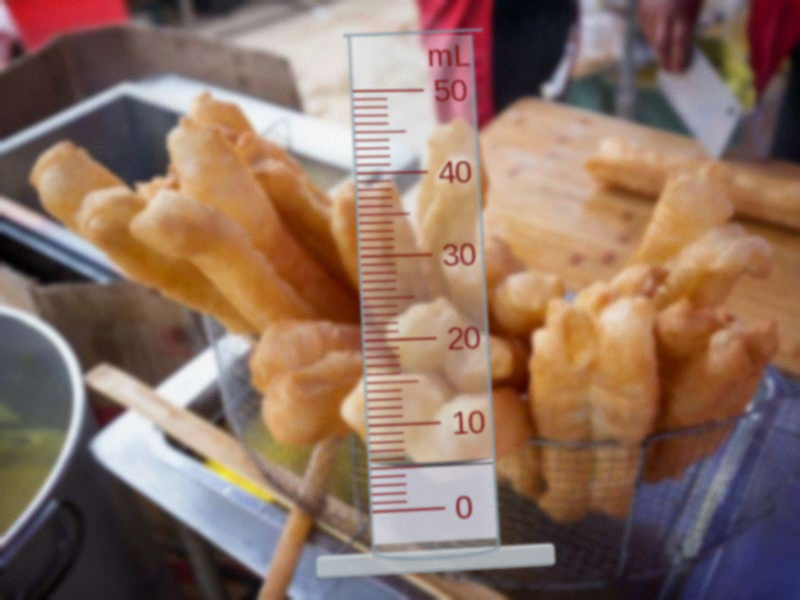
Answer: value=5 unit=mL
